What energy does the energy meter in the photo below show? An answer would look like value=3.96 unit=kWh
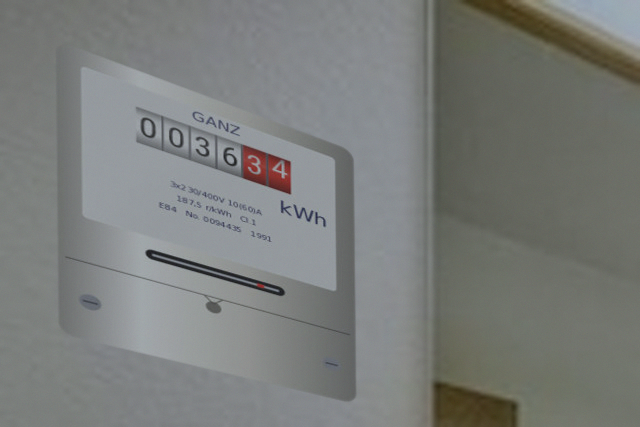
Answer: value=36.34 unit=kWh
